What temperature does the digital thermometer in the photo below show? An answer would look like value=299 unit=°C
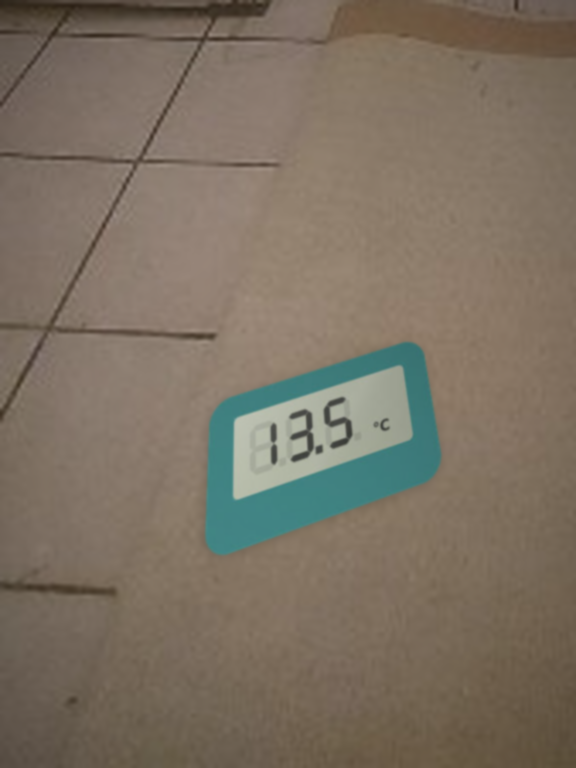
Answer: value=13.5 unit=°C
